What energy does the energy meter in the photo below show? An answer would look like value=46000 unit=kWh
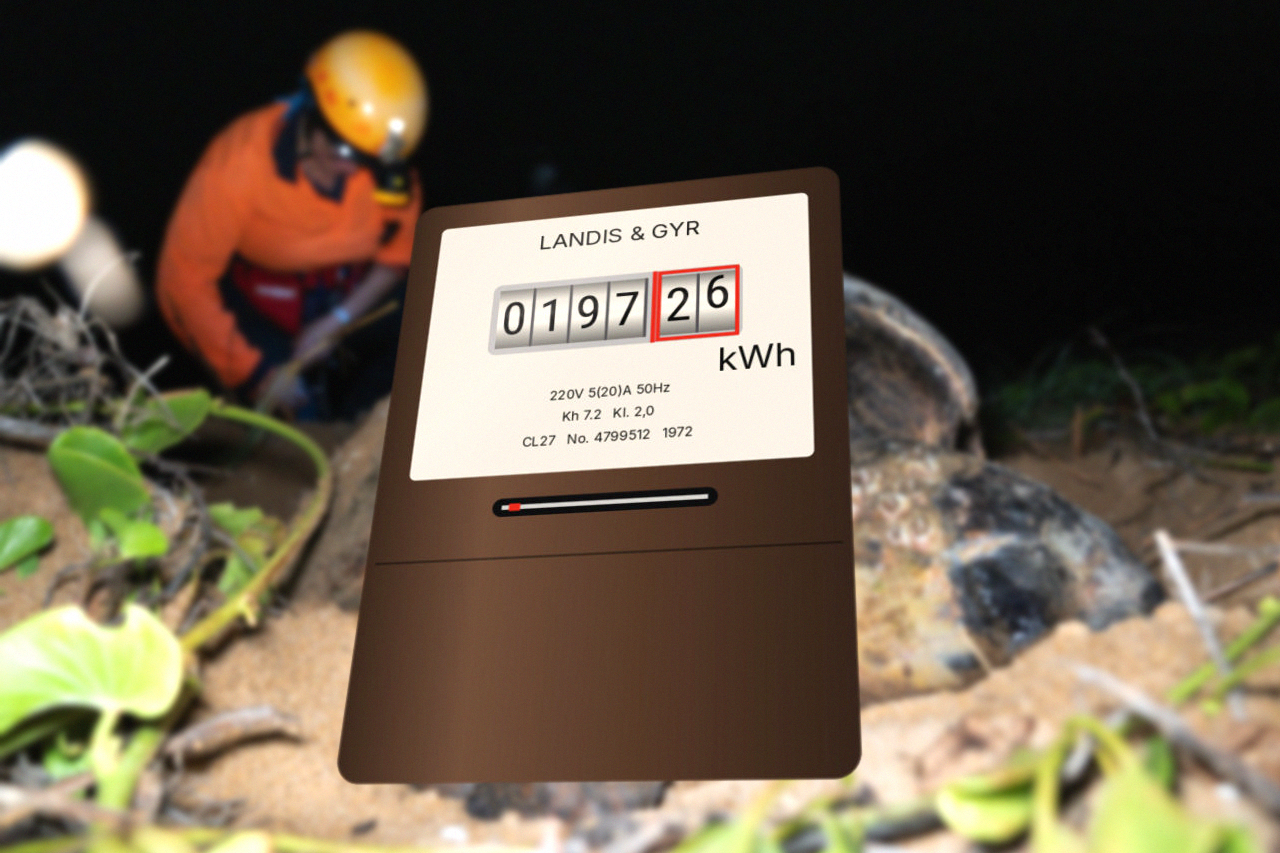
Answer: value=197.26 unit=kWh
